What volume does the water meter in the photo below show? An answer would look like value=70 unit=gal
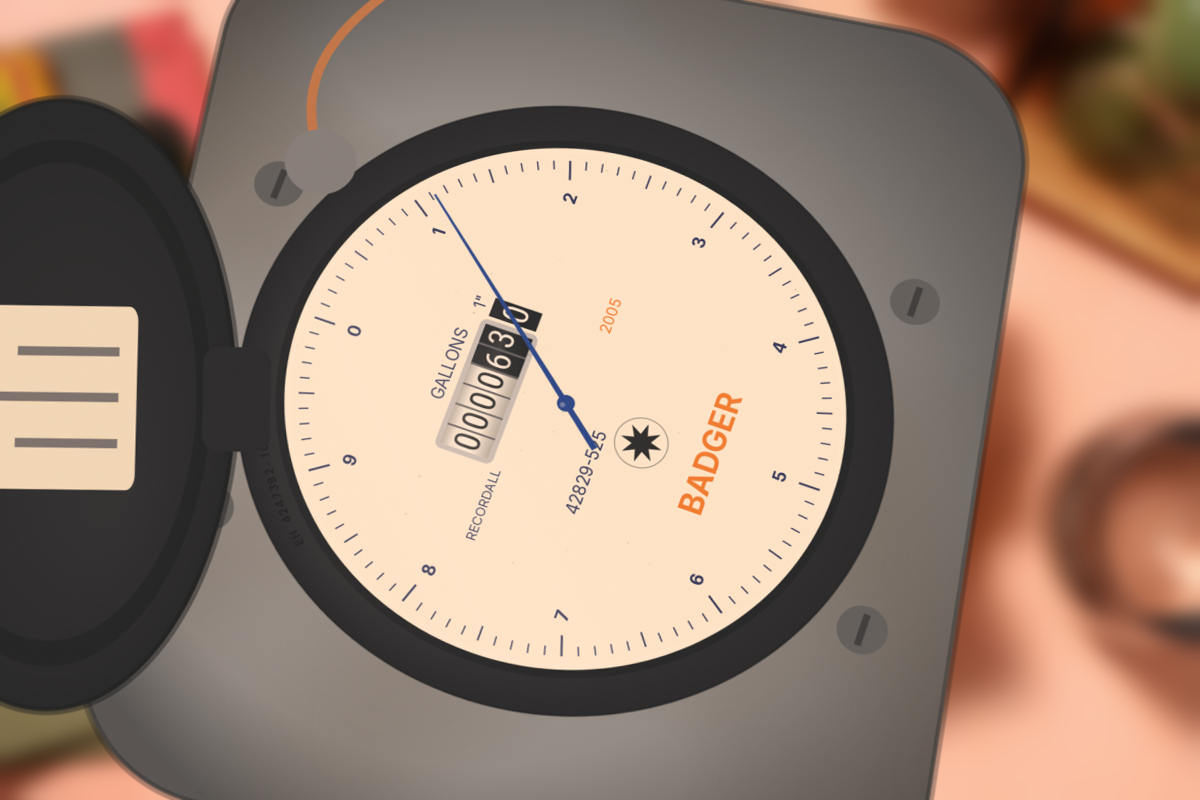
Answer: value=631.1 unit=gal
